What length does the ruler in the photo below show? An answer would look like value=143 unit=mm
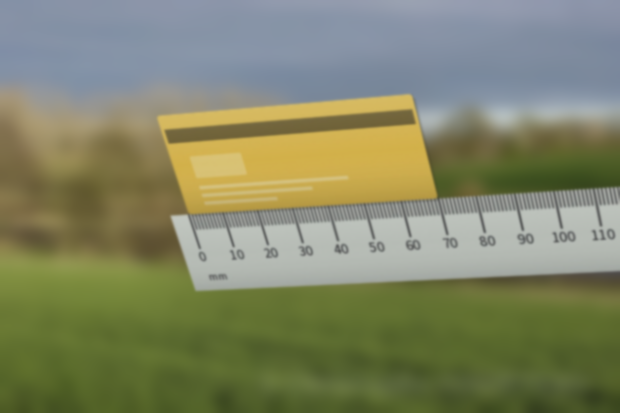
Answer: value=70 unit=mm
